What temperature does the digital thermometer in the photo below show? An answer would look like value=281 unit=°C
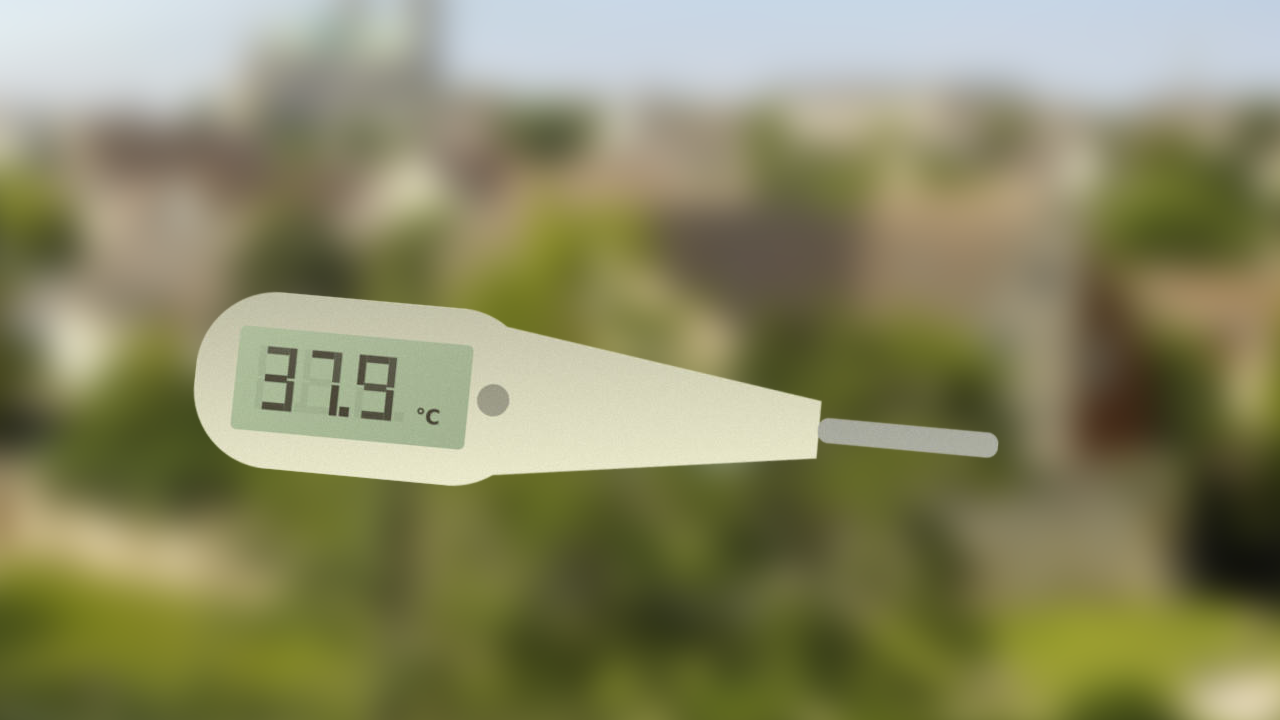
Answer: value=37.9 unit=°C
